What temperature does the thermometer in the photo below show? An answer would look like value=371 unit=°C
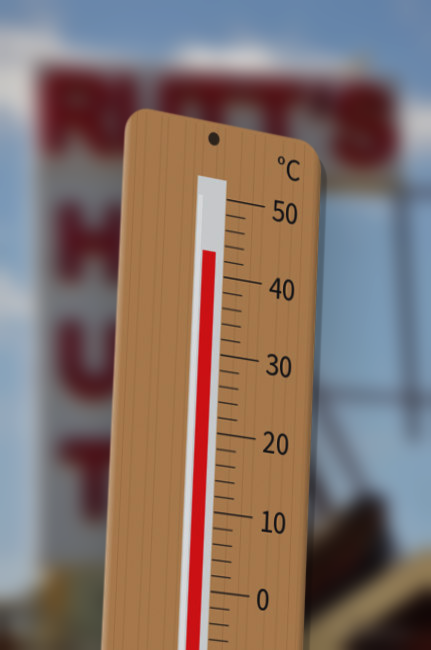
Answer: value=43 unit=°C
